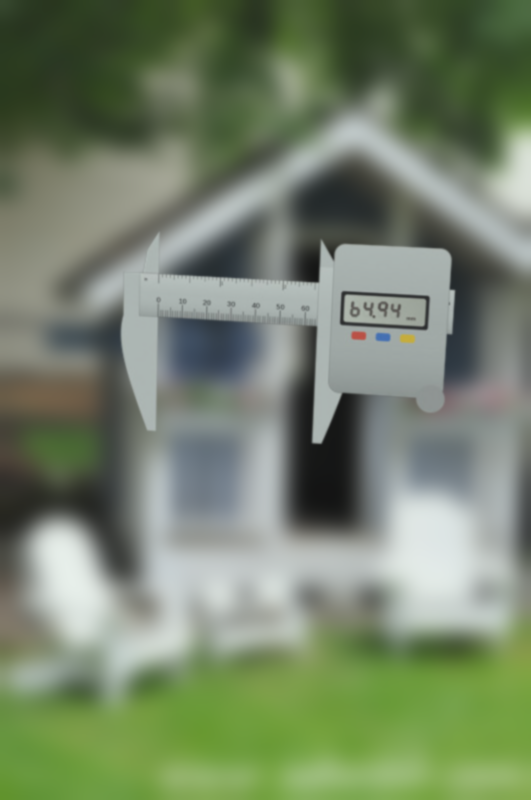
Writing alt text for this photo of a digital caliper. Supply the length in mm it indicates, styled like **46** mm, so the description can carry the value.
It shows **64.94** mm
